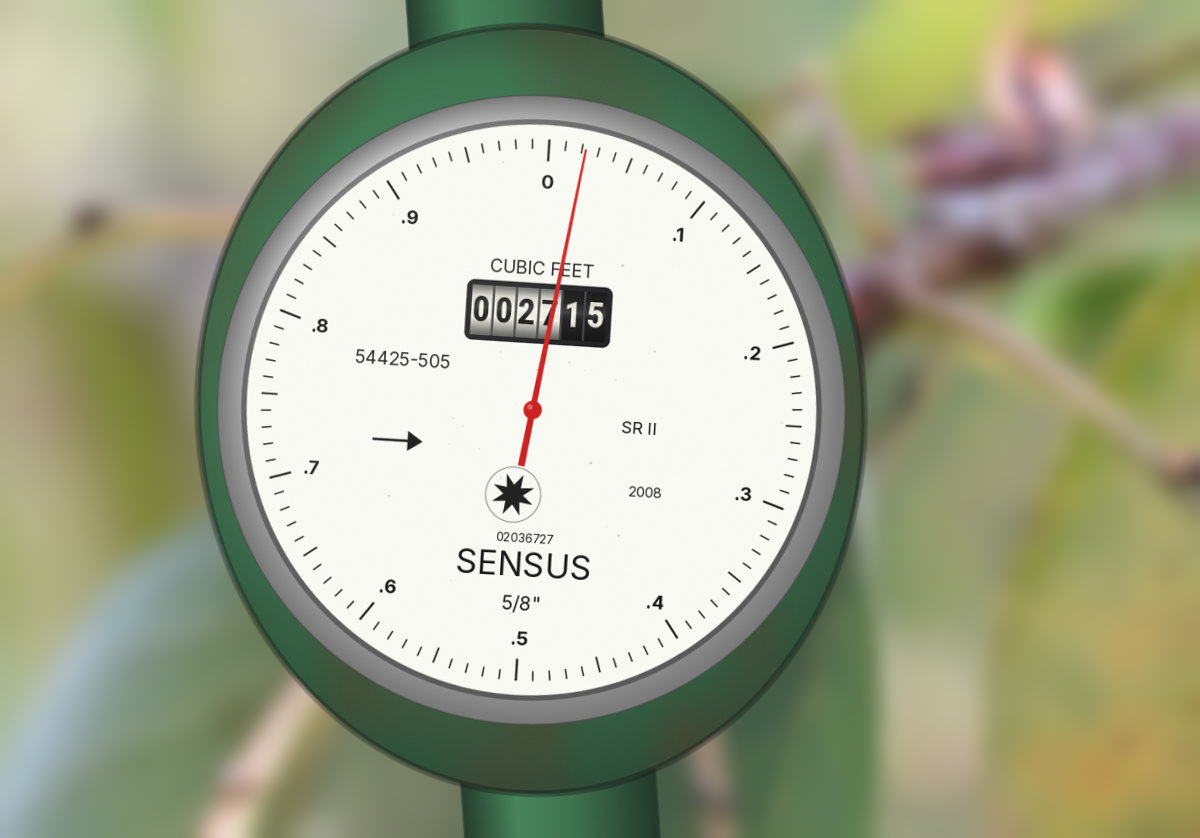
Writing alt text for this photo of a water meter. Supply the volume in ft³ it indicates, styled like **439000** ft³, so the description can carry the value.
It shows **2715.02** ft³
